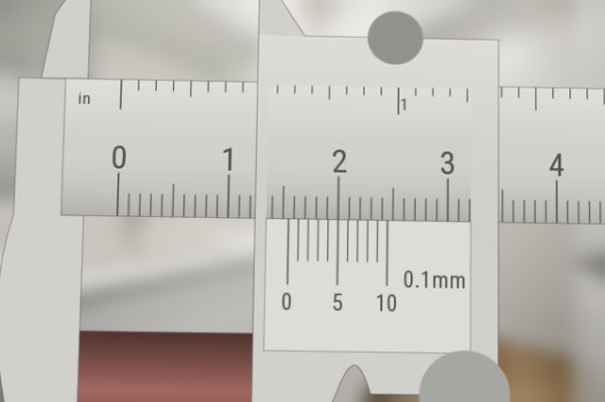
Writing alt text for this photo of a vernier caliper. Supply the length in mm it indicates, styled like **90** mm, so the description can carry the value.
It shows **15.5** mm
